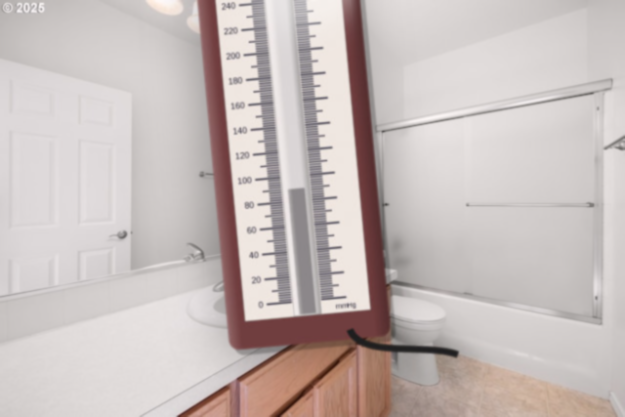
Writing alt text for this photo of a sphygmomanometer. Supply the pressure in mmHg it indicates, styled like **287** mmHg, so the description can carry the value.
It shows **90** mmHg
